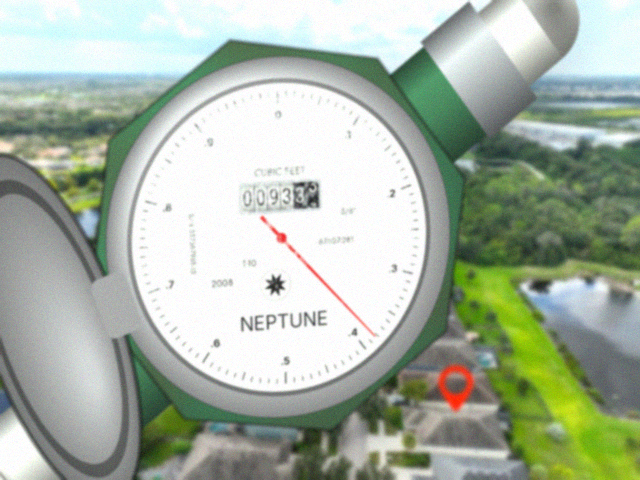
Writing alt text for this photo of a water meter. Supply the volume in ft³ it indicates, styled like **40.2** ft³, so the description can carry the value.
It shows **9333.38** ft³
